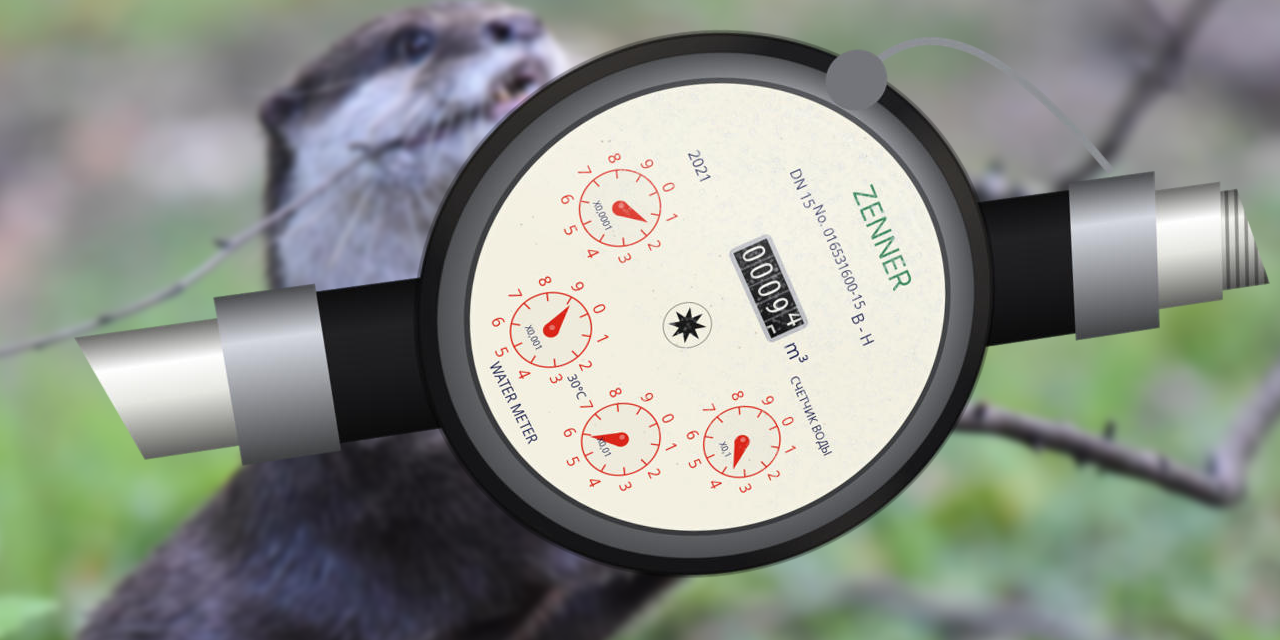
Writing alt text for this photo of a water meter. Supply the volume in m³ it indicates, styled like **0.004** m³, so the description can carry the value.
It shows **94.3591** m³
